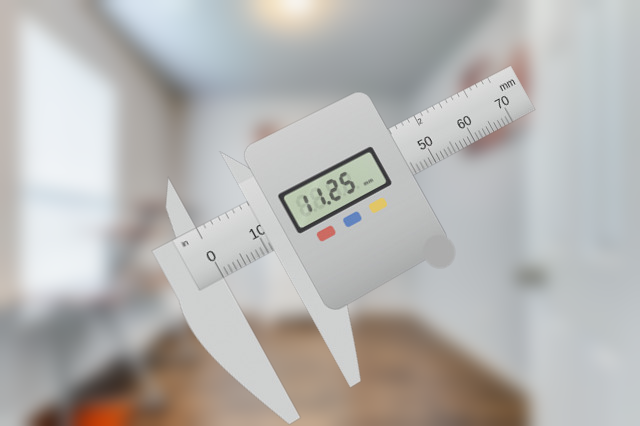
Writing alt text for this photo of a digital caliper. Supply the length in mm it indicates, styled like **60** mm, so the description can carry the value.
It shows **11.25** mm
